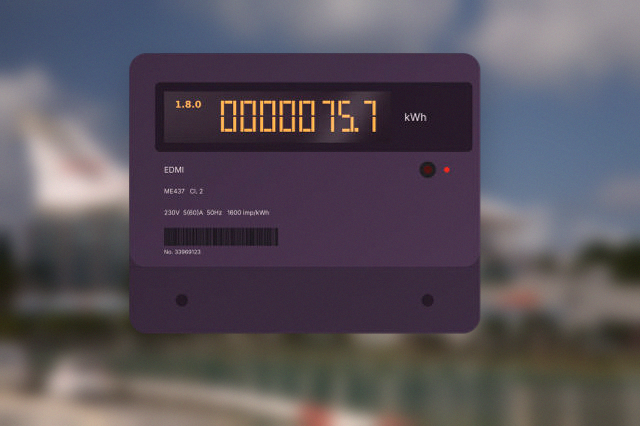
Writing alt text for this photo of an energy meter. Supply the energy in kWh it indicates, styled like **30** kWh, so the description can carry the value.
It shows **75.7** kWh
